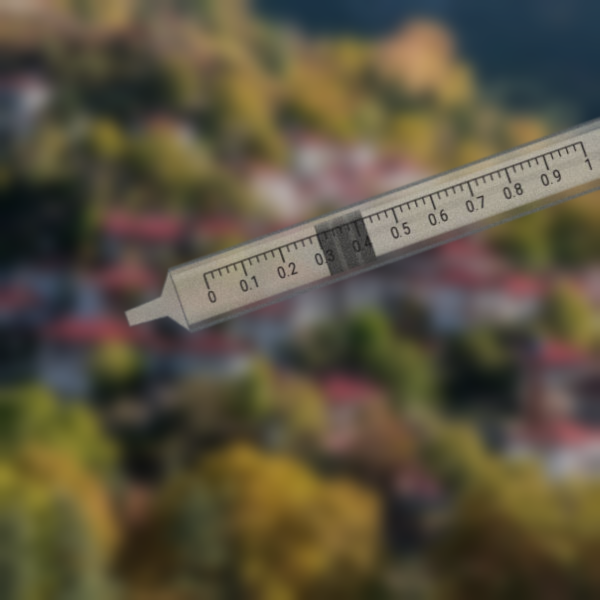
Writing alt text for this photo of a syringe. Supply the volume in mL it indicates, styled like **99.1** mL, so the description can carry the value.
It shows **0.3** mL
